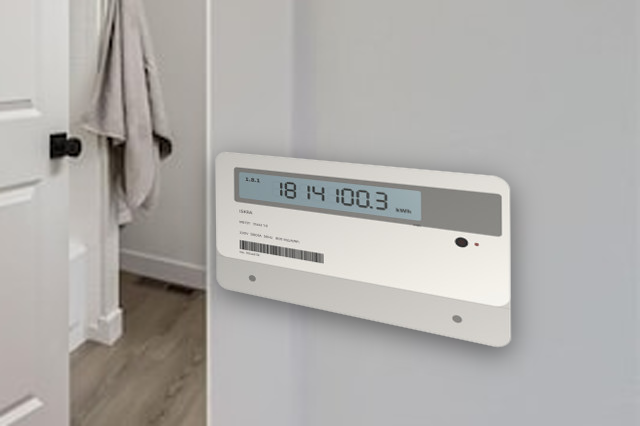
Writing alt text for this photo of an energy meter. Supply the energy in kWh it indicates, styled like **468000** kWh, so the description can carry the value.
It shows **1814100.3** kWh
